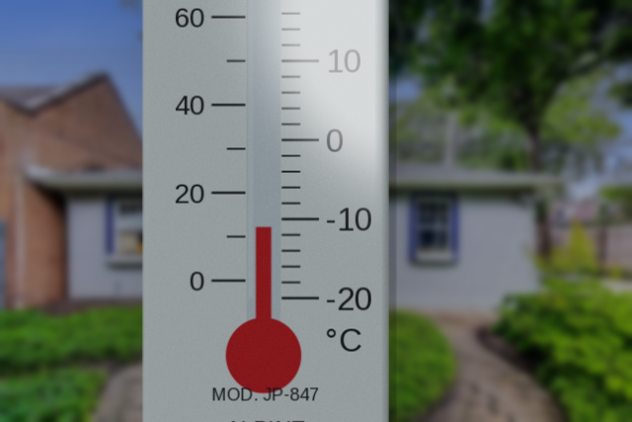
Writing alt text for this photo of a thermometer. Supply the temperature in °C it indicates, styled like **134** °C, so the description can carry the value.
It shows **-11** °C
